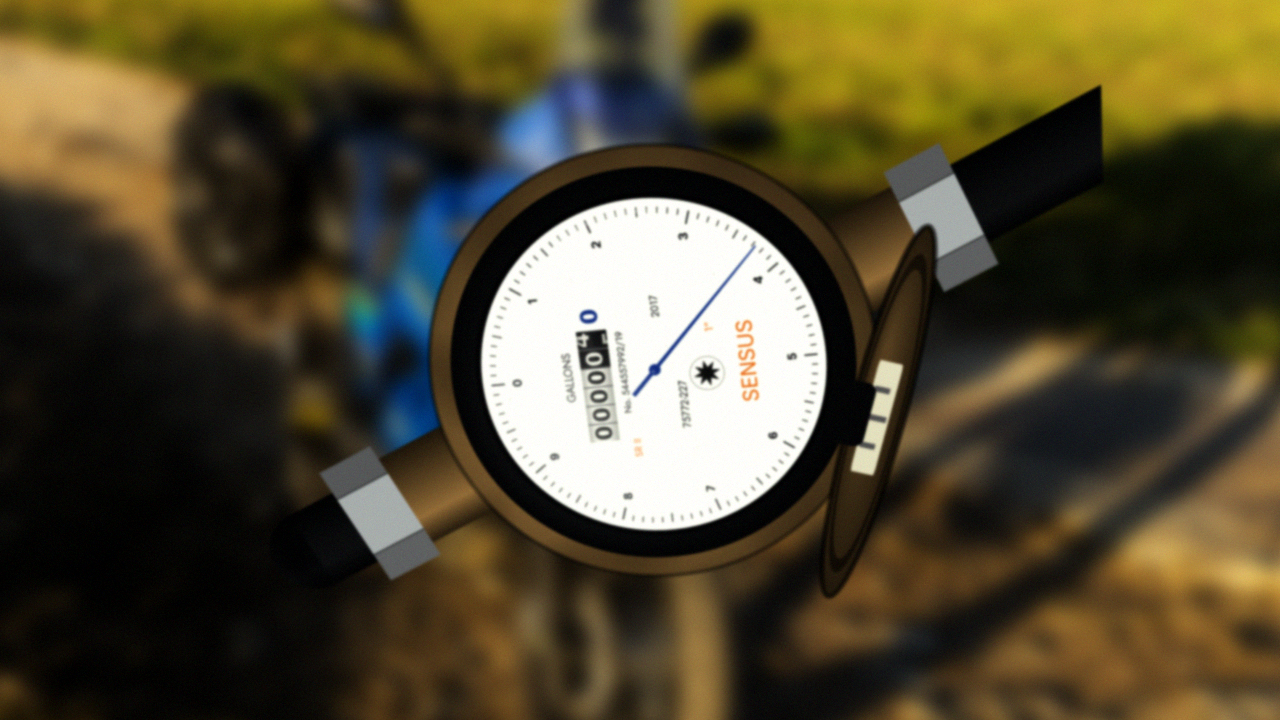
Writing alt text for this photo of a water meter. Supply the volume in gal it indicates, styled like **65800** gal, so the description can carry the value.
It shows **43.7** gal
